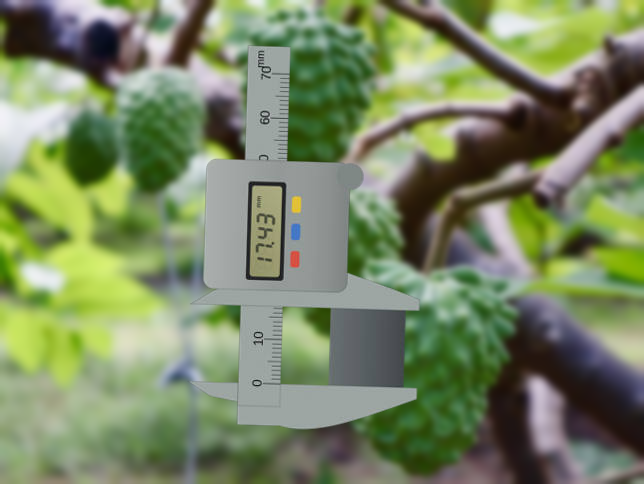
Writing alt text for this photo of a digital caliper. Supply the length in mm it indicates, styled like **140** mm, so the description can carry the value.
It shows **17.43** mm
